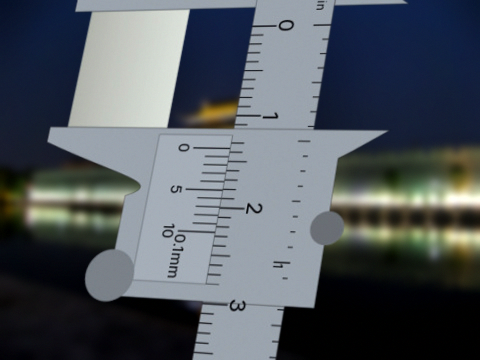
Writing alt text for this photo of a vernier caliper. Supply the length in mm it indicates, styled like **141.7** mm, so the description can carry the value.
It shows **13.6** mm
